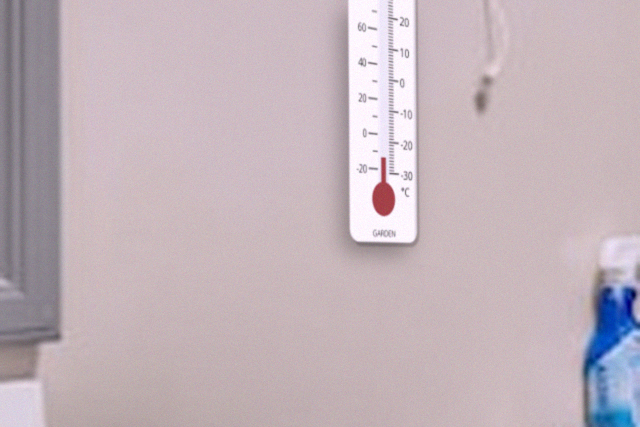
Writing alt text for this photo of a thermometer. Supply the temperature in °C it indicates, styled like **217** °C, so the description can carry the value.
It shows **-25** °C
